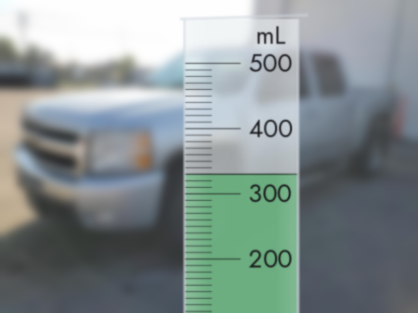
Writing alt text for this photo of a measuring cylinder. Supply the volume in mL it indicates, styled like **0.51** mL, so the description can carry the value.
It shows **330** mL
